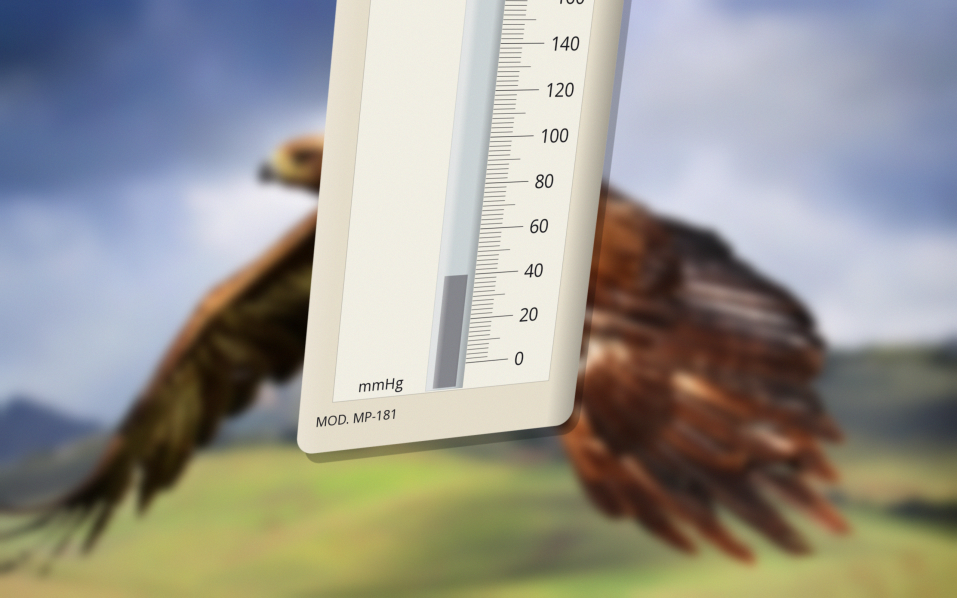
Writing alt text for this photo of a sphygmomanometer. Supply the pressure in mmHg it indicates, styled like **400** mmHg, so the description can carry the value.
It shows **40** mmHg
